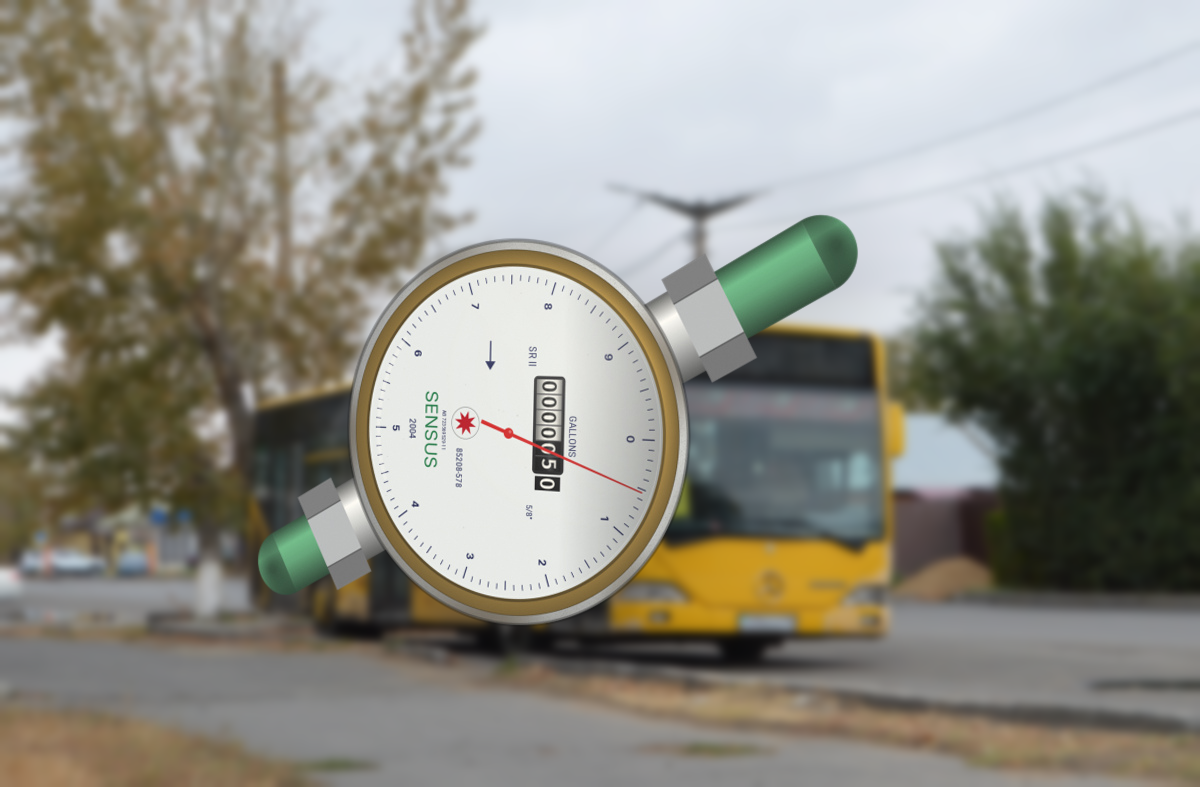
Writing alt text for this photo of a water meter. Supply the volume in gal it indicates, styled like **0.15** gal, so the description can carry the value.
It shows **50.5** gal
